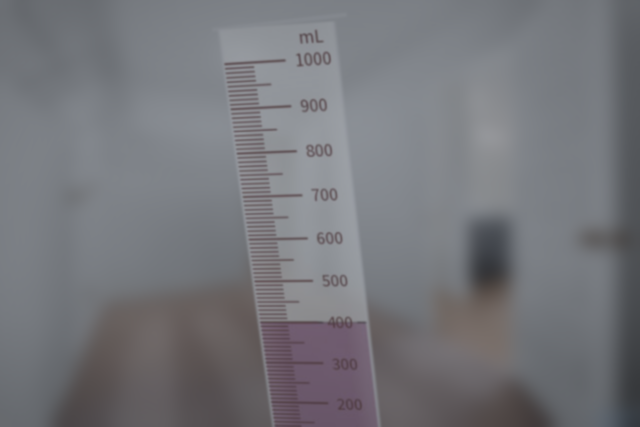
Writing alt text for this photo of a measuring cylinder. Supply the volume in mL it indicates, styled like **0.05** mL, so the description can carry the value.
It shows **400** mL
